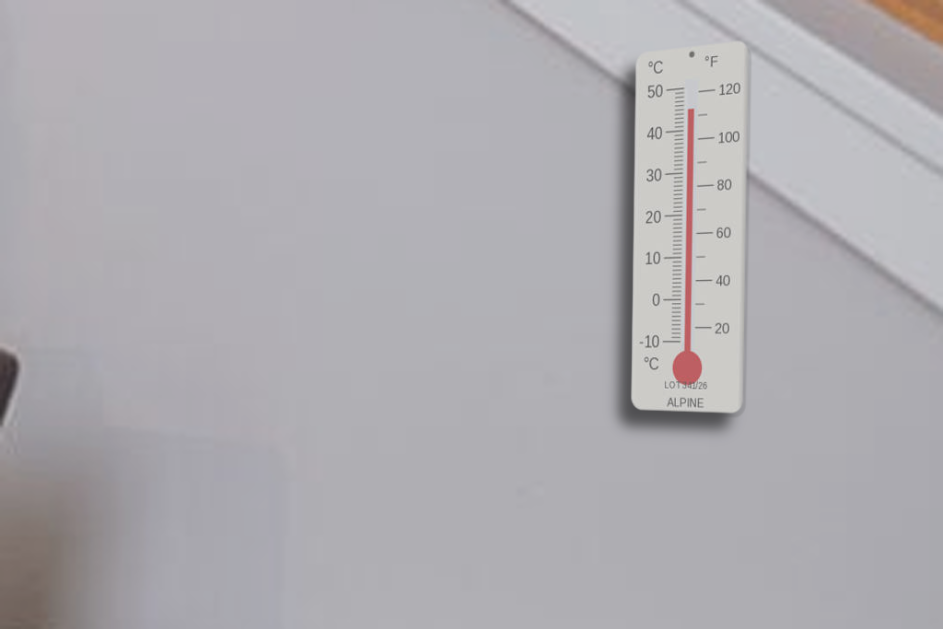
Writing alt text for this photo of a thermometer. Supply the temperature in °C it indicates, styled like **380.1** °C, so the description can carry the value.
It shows **45** °C
